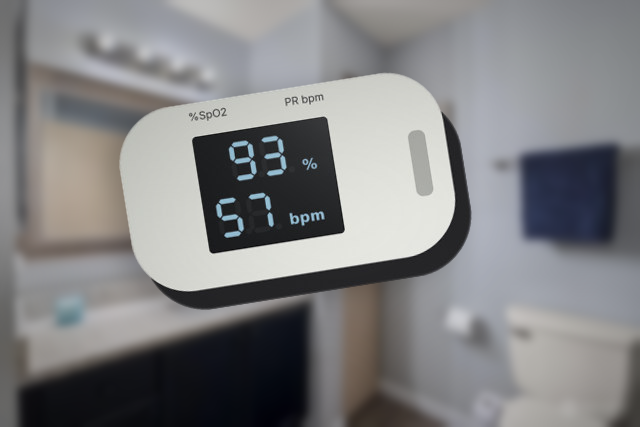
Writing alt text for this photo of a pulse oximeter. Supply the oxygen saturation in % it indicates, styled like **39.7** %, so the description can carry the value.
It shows **93** %
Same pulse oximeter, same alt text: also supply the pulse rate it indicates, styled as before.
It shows **57** bpm
